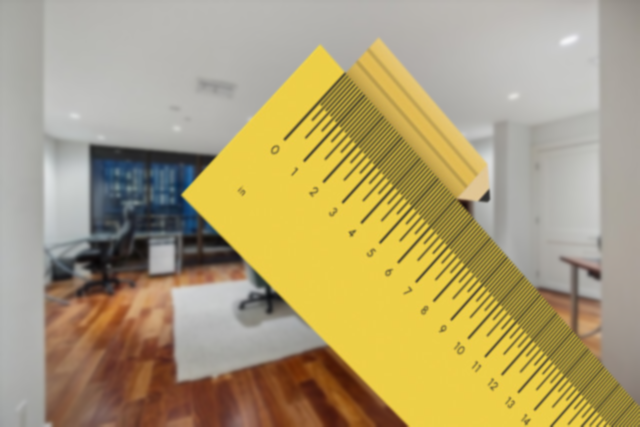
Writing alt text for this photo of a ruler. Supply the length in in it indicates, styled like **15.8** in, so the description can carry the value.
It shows **7** in
